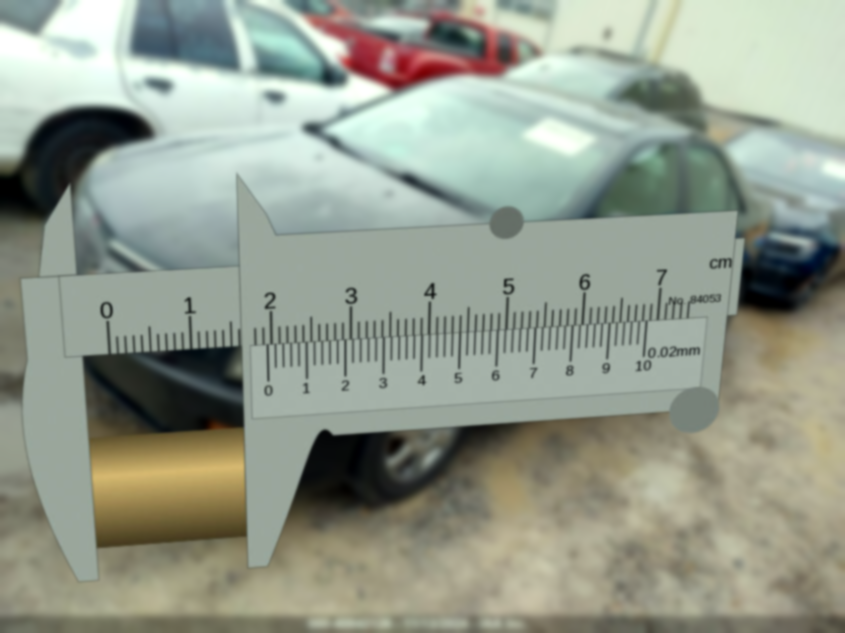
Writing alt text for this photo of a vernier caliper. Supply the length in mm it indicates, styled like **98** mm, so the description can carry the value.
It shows **19.5** mm
